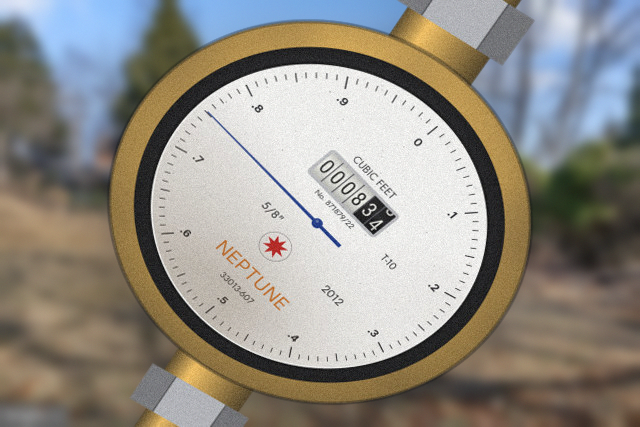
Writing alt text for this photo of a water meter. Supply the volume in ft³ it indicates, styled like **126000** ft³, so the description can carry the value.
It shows **833.75** ft³
